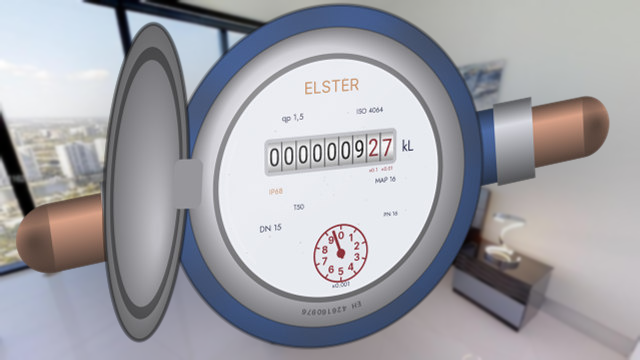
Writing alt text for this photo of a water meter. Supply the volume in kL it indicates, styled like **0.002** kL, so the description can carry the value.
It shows **9.269** kL
